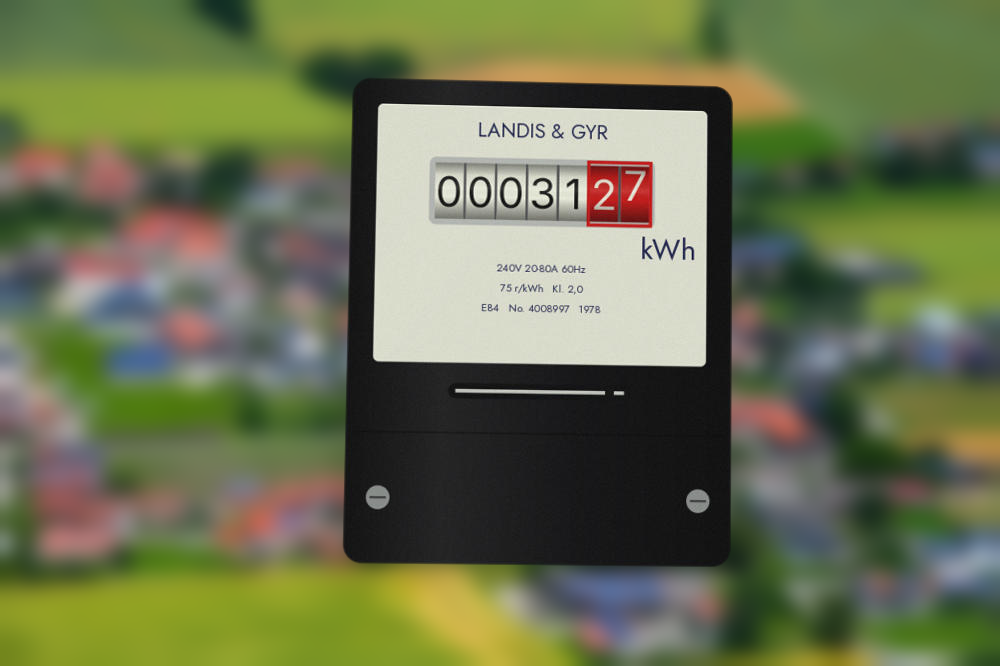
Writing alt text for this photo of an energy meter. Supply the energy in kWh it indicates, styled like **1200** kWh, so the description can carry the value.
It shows **31.27** kWh
